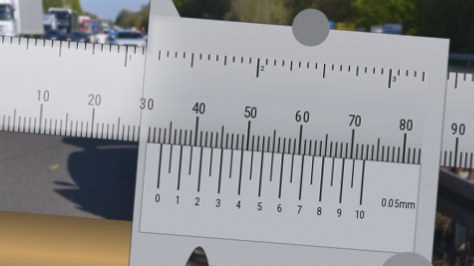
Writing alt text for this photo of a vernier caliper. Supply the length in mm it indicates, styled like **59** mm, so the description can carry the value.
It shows **33.5** mm
